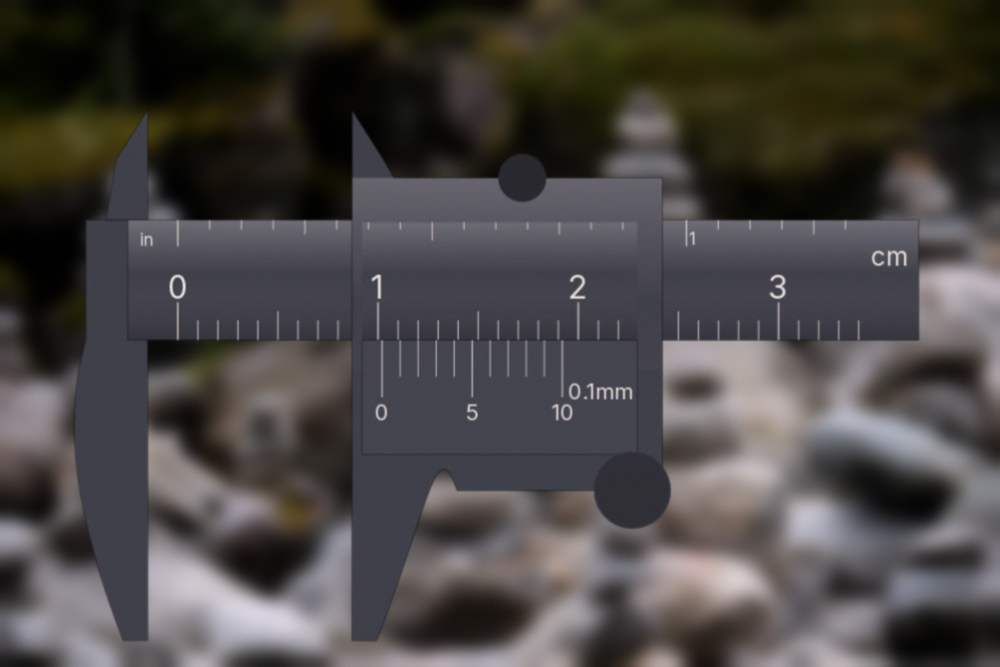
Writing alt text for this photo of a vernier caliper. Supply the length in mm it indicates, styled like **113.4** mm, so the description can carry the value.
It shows **10.2** mm
